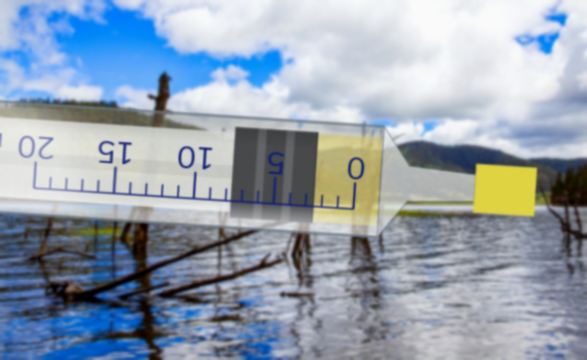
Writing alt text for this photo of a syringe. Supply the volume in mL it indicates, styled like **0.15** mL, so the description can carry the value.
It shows **2.5** mL
